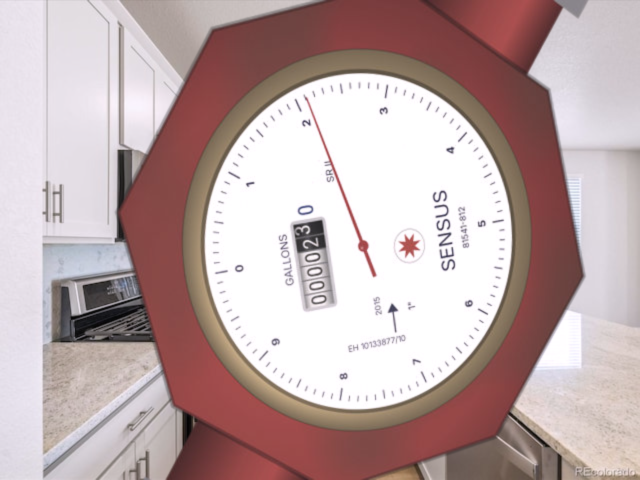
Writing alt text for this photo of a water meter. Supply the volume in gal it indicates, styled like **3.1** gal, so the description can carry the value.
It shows **232.1** gal
